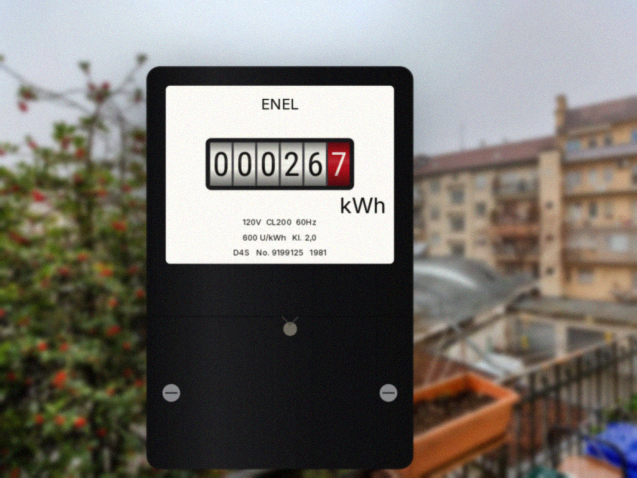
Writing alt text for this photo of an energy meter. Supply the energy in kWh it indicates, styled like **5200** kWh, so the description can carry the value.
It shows **26.7** kWh
